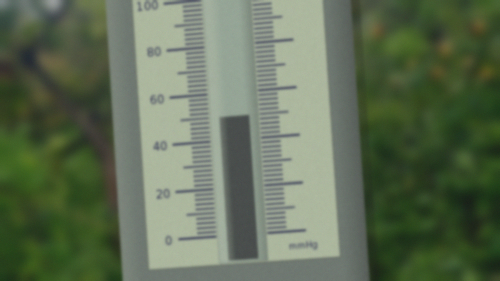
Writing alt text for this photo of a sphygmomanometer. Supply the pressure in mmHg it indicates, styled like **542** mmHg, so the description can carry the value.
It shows **50** mmHg
